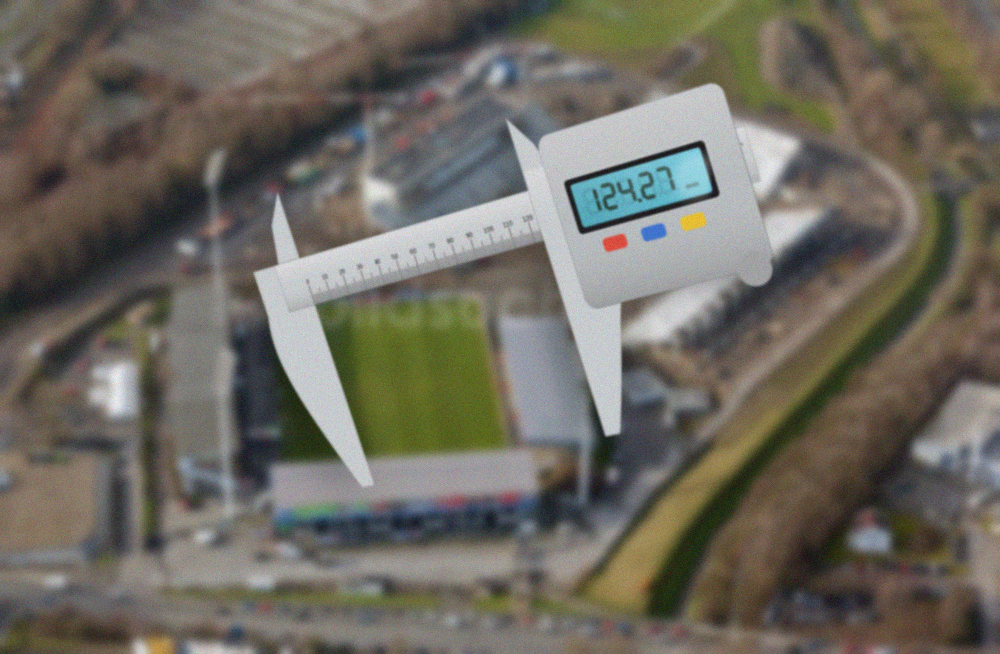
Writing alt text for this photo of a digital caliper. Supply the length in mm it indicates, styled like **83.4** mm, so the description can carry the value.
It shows **124.27** mm
